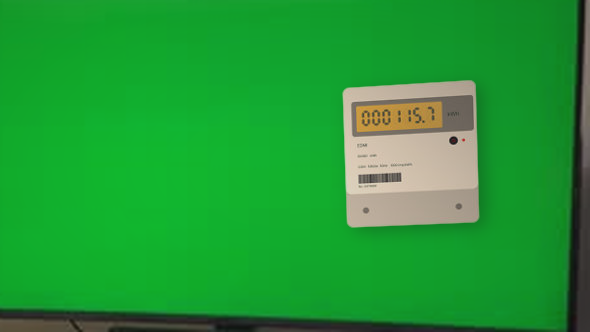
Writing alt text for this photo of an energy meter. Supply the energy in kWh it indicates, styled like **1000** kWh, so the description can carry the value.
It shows **115.7** kWh
